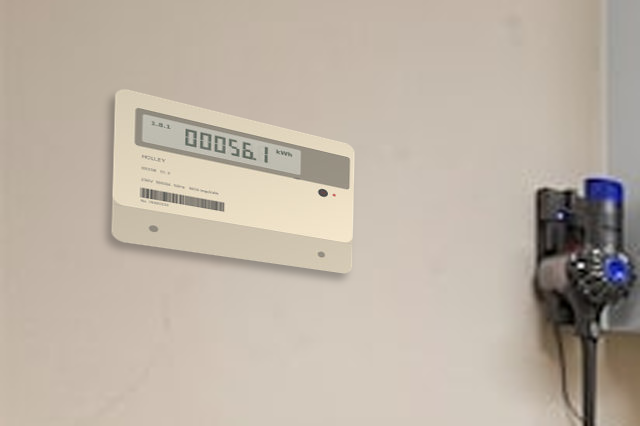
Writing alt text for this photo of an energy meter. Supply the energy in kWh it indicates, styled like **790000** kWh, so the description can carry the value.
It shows **56.1** kWh
